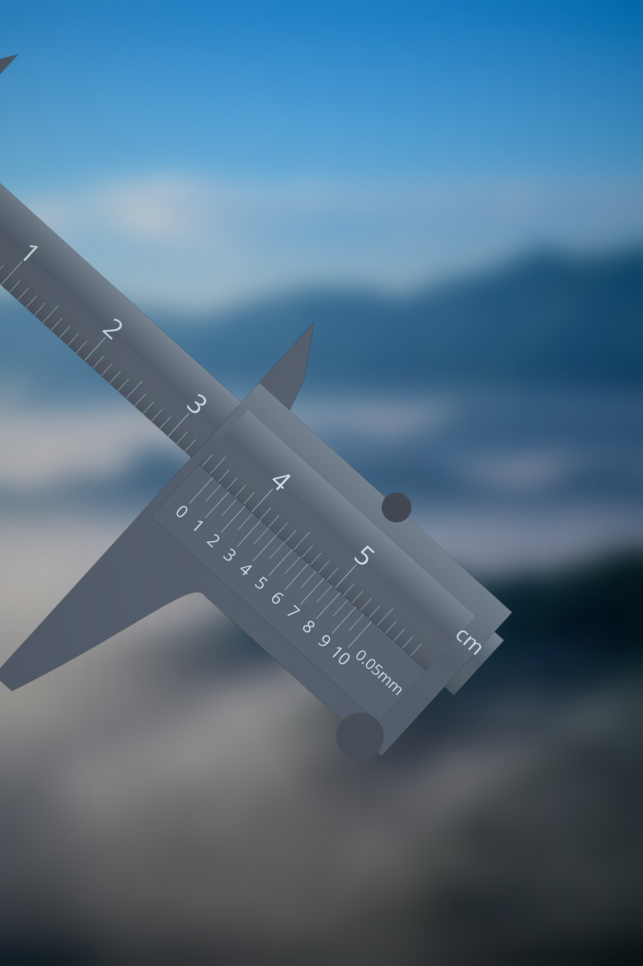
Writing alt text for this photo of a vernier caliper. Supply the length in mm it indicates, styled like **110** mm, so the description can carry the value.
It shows **35.4** mm
